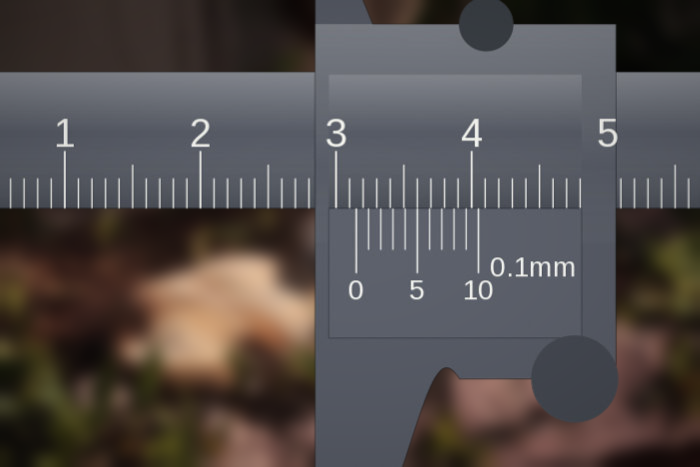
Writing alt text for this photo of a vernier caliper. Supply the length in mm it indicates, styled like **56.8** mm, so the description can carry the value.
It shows **31.5** mm
